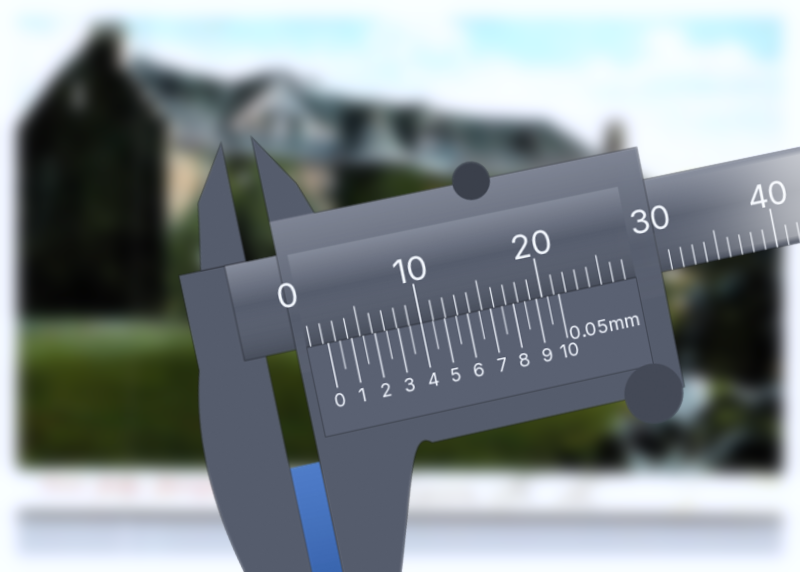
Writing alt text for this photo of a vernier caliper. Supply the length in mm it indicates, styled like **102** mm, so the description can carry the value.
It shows **2.4** mm
